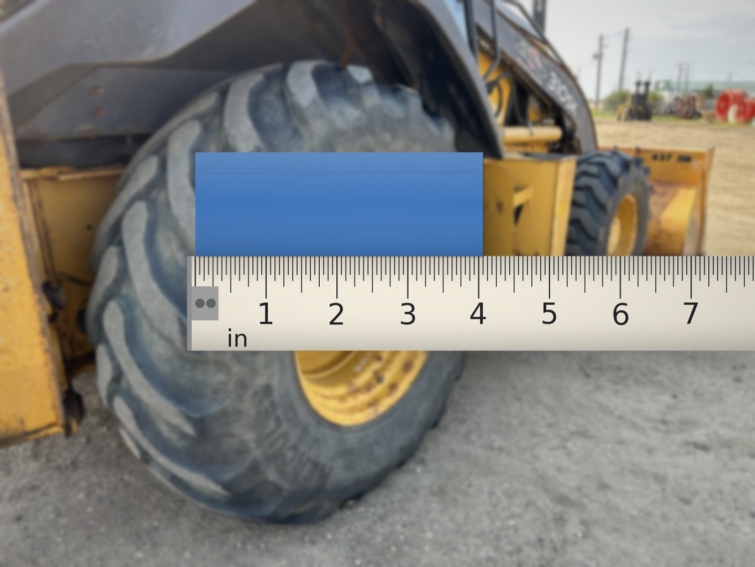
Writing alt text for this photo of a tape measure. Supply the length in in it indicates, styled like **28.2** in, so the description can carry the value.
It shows **4.0625** in
